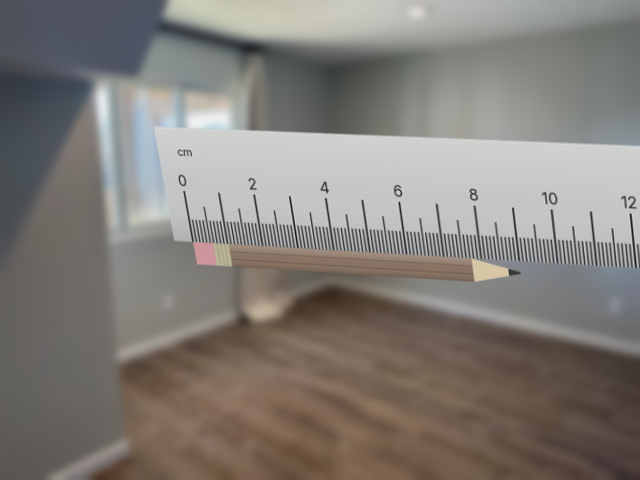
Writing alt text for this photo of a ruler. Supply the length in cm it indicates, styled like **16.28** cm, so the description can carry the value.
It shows **9** cm
